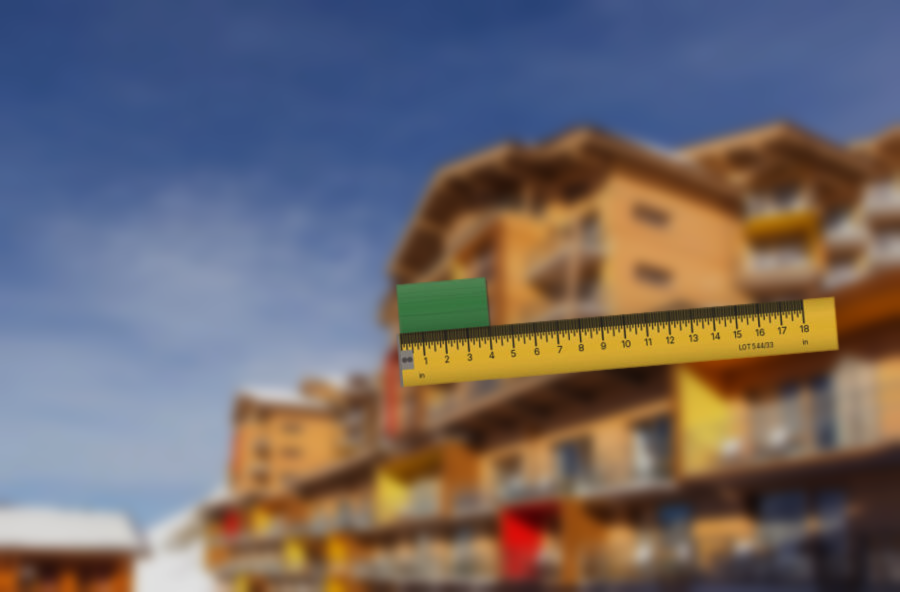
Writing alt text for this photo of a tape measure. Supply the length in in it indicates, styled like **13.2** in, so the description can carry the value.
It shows **4** in
